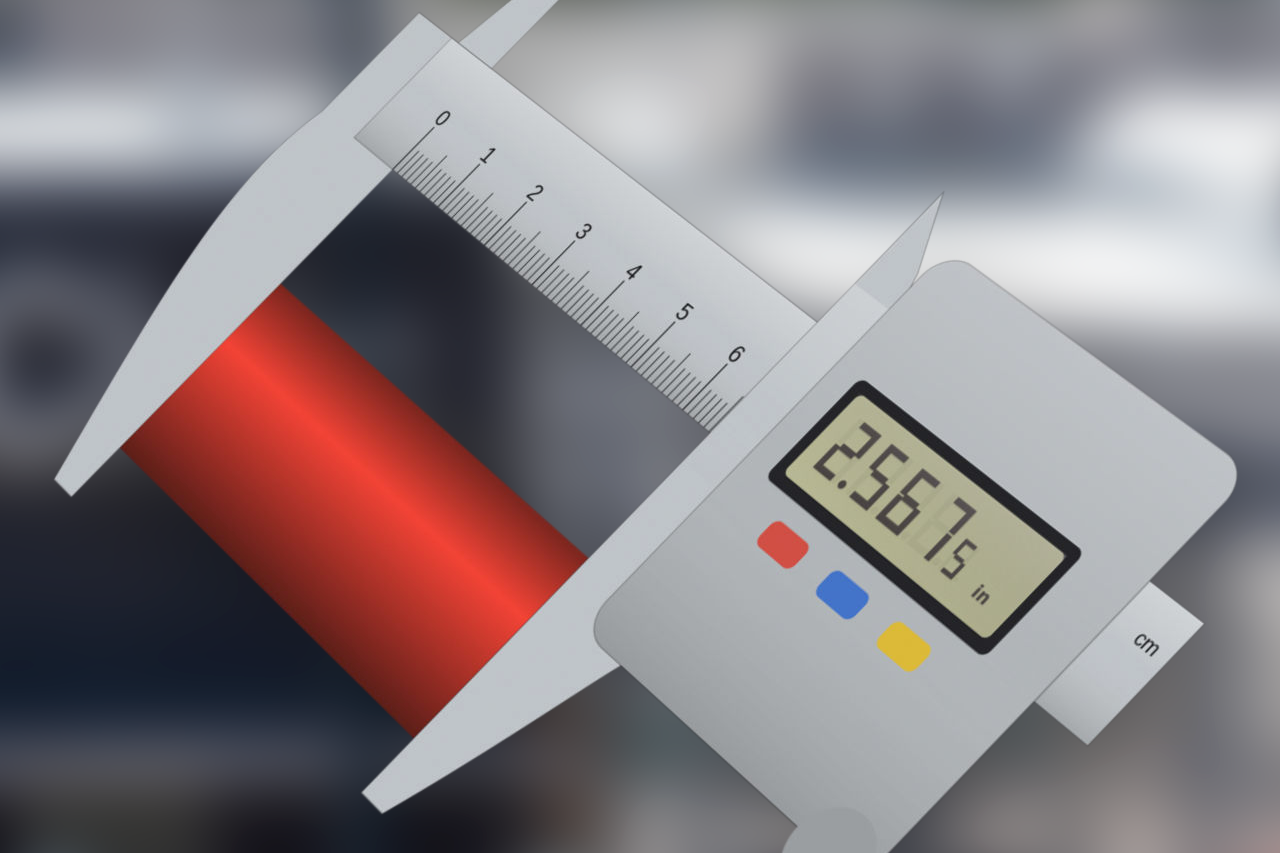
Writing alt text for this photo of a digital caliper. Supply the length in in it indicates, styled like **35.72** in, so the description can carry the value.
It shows **2.5675** in
